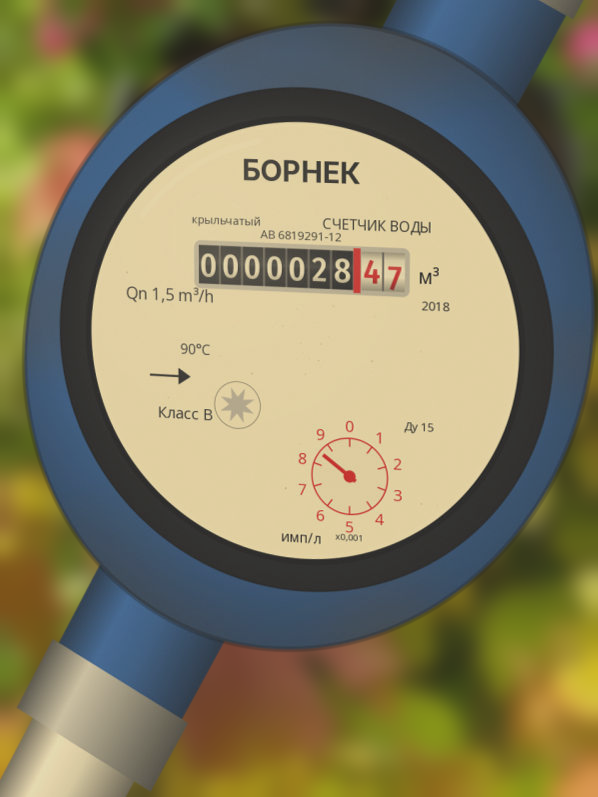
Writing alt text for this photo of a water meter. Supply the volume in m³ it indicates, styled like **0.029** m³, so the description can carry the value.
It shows **28.468** m³
